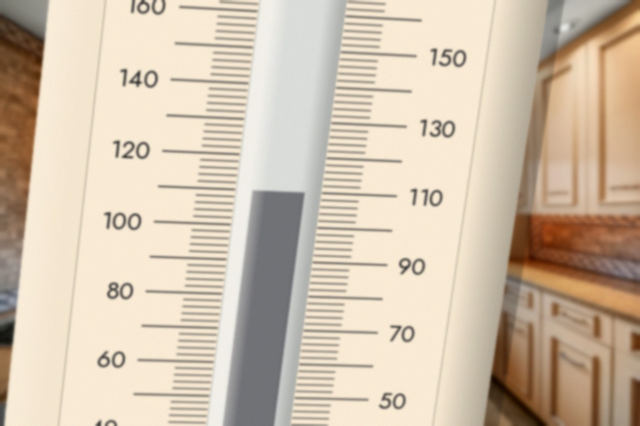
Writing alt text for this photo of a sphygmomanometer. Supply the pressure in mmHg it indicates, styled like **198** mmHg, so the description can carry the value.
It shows **110** mmHg
